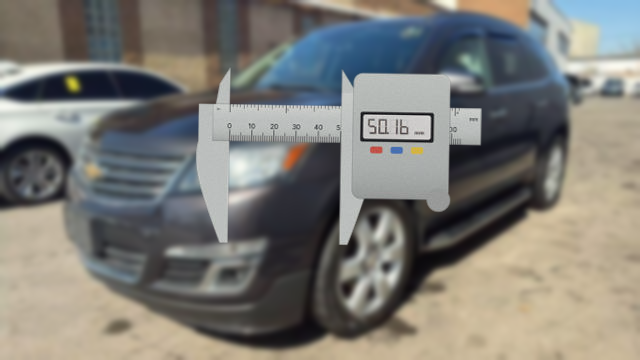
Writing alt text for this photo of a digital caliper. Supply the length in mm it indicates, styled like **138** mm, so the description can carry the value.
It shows **50.16** mm
